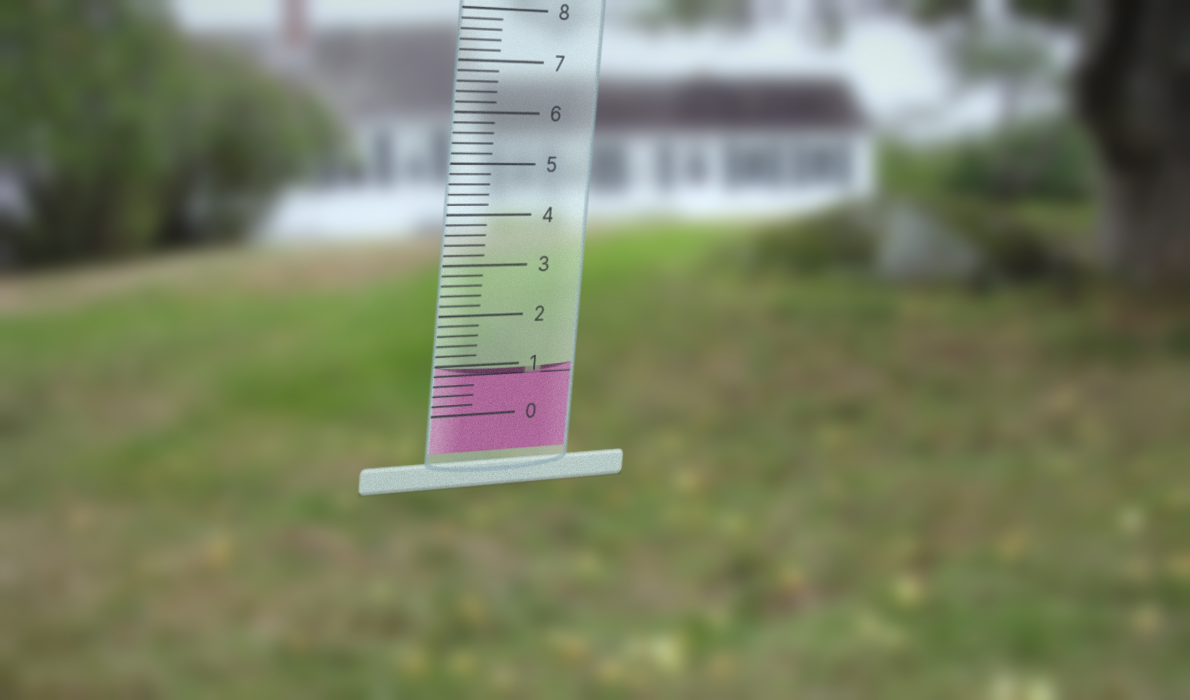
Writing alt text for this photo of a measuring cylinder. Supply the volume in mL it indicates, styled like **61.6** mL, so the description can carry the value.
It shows **0.8** mL
